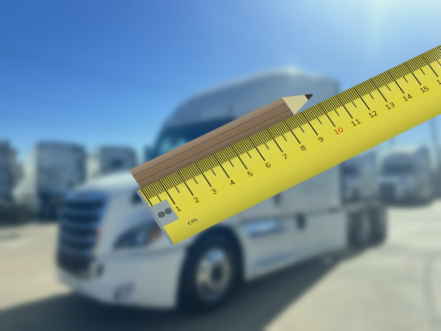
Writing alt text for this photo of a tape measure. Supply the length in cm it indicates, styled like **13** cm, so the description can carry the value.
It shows **10** cm
